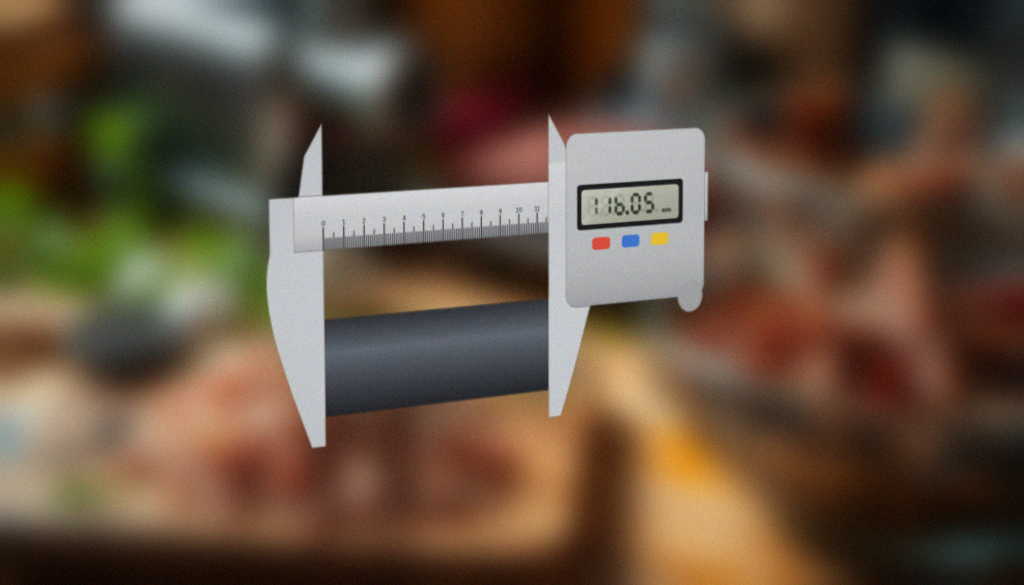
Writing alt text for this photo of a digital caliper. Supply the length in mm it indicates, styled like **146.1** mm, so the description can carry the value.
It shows **116.05** mm
